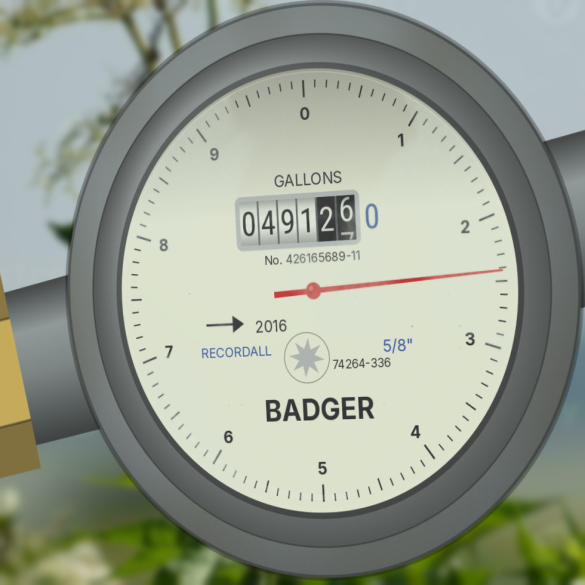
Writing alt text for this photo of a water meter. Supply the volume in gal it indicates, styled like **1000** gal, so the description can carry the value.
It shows **491262.4** gal
